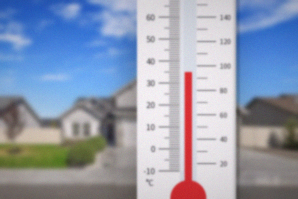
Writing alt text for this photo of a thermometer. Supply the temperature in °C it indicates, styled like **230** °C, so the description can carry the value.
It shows **35** °C
